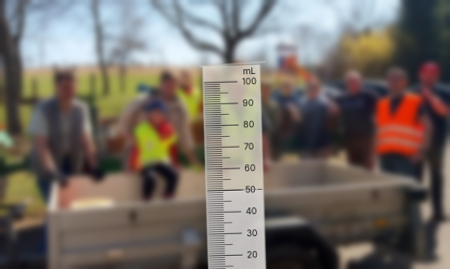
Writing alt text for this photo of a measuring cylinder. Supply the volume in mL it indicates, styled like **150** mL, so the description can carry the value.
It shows **50** mL
